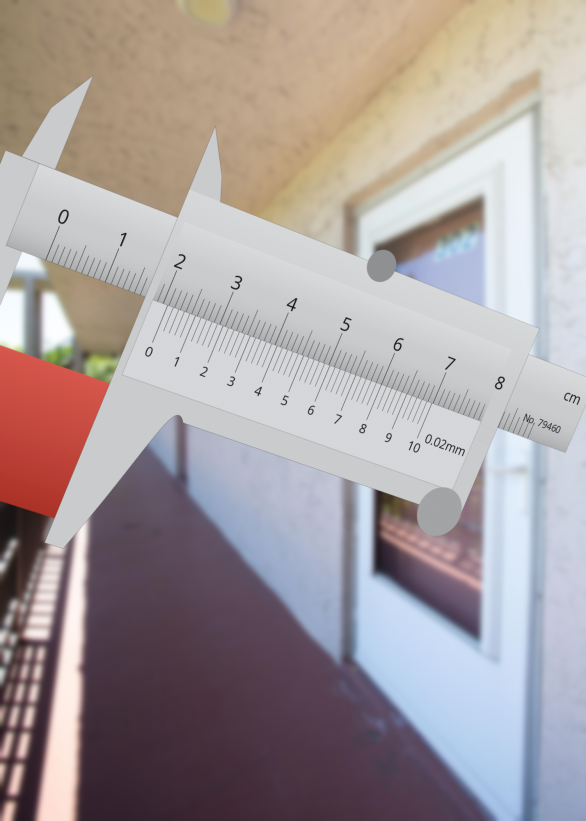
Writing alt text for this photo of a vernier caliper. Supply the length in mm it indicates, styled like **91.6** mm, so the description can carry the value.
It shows **20.8** mm
